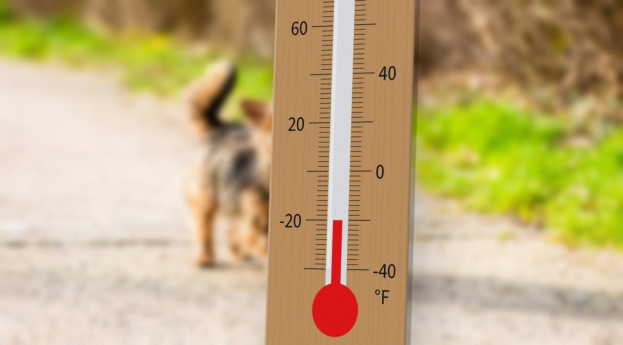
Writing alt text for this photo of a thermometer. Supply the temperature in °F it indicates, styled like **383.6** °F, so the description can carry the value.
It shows **-20** °F
